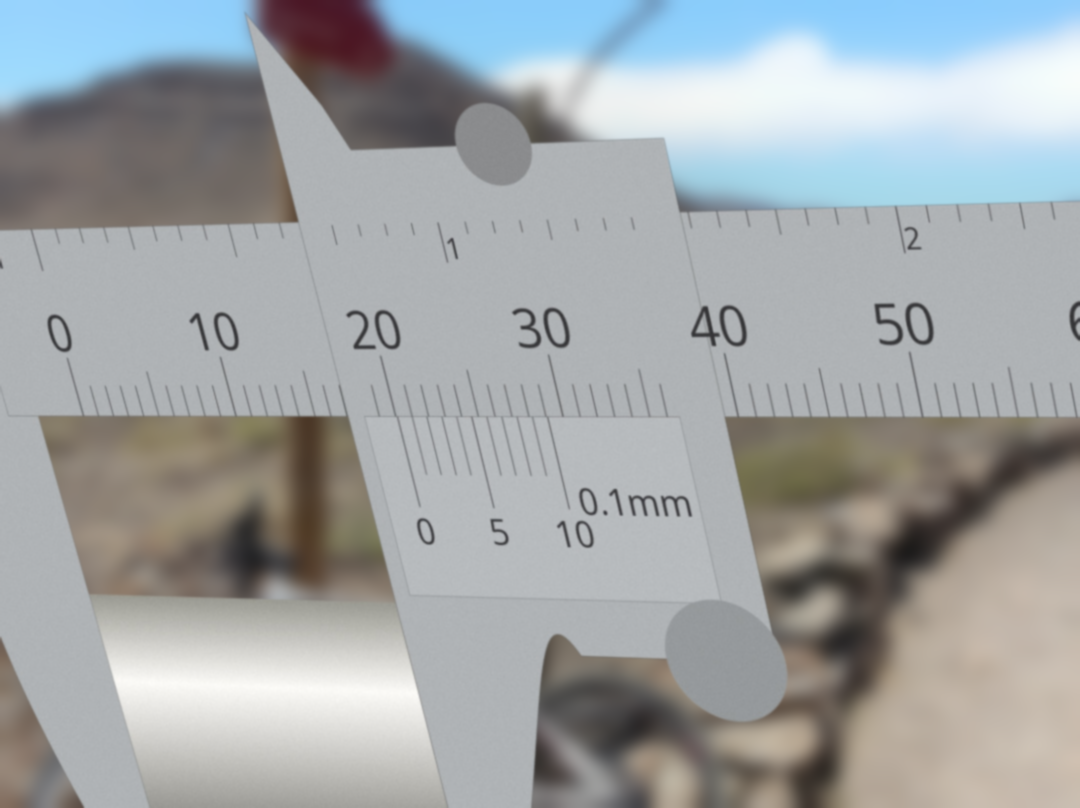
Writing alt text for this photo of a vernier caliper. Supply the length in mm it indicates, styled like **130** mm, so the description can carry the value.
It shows **20.1** mm
